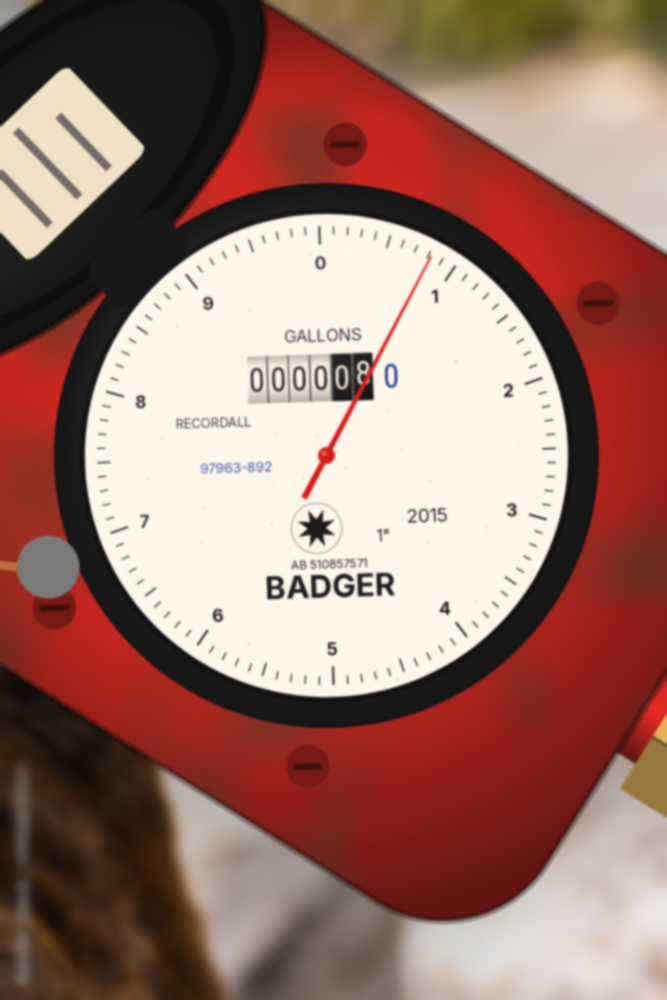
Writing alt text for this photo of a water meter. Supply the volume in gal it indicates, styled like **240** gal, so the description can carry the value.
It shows **80.8** gal
